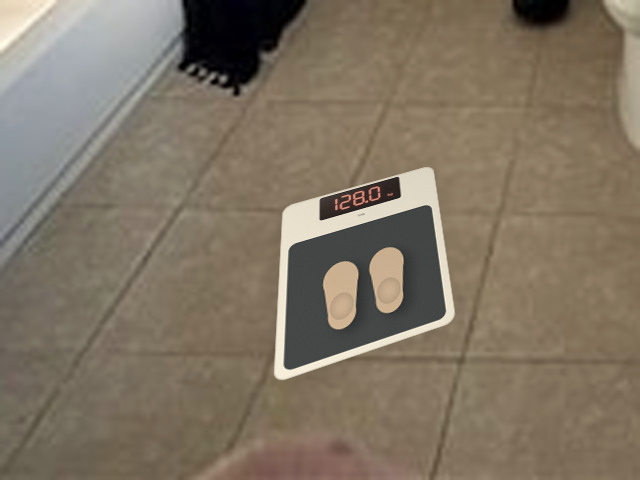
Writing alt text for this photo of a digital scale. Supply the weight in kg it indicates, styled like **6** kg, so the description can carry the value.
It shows **128.0** kg
